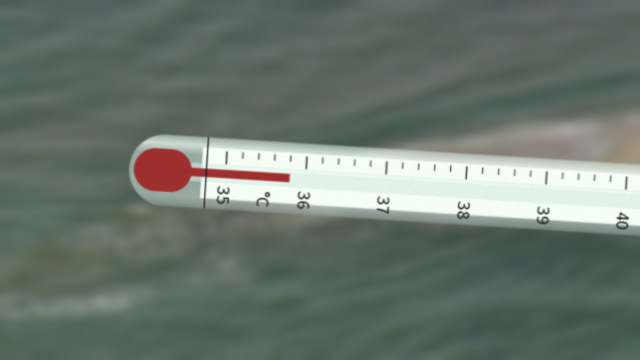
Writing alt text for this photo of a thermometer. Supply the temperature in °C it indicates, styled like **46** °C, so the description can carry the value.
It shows **35.8** °C
